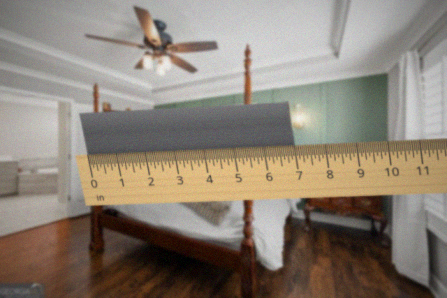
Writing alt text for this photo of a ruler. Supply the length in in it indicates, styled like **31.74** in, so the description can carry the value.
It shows **7** in
